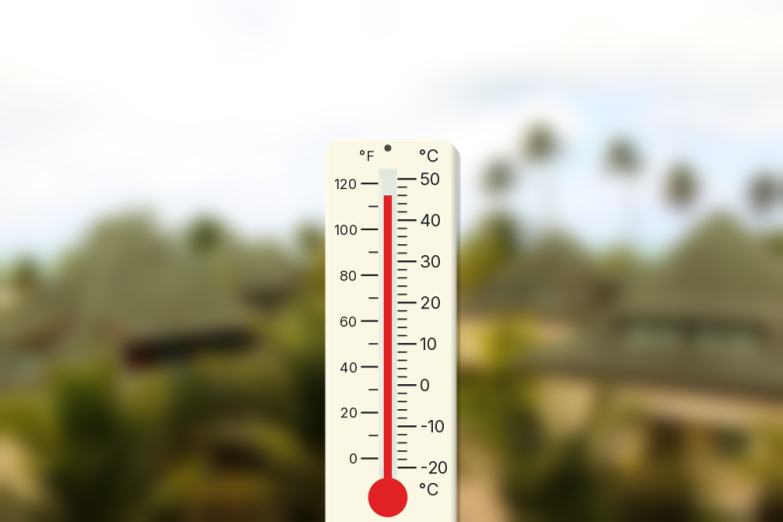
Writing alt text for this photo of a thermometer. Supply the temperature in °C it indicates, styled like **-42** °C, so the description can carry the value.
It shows **46** °C
